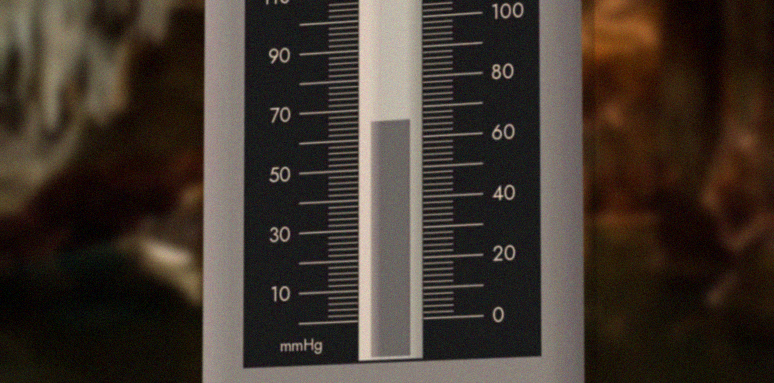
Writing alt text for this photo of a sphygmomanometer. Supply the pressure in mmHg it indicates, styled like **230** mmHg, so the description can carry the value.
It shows **66** mmHg
